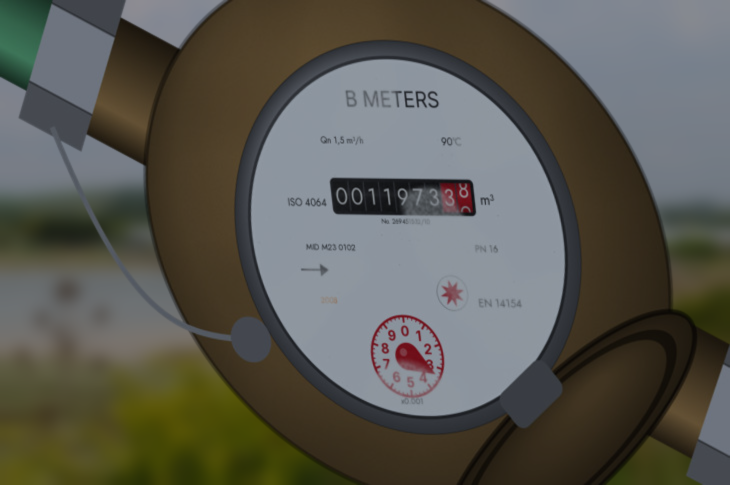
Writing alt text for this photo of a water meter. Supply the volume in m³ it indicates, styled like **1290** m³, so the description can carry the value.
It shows **11973.383** m³
